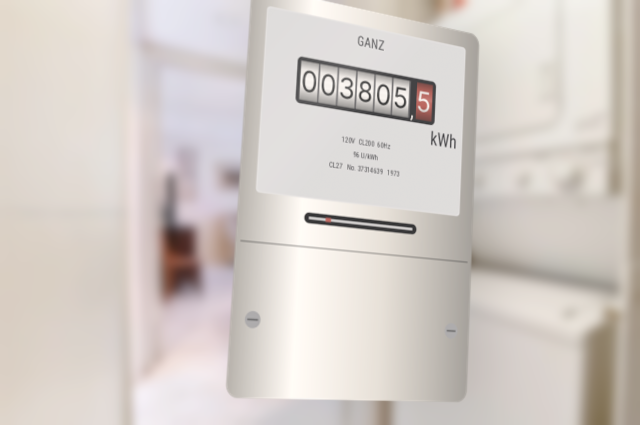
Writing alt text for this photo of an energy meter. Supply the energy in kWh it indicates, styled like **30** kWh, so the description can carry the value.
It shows **3805.5** kWh
